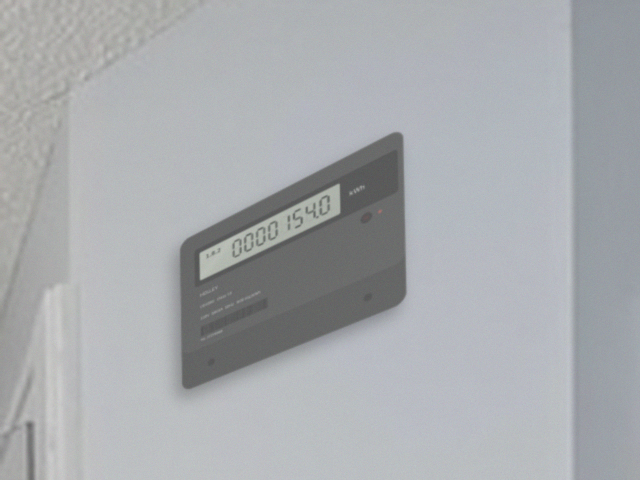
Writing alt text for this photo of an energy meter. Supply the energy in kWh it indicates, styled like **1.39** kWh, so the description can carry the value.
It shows **154.0** kWh
